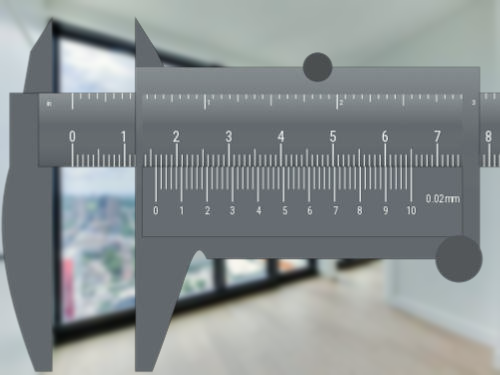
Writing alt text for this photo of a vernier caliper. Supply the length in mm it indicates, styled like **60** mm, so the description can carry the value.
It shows **16.0** mm
